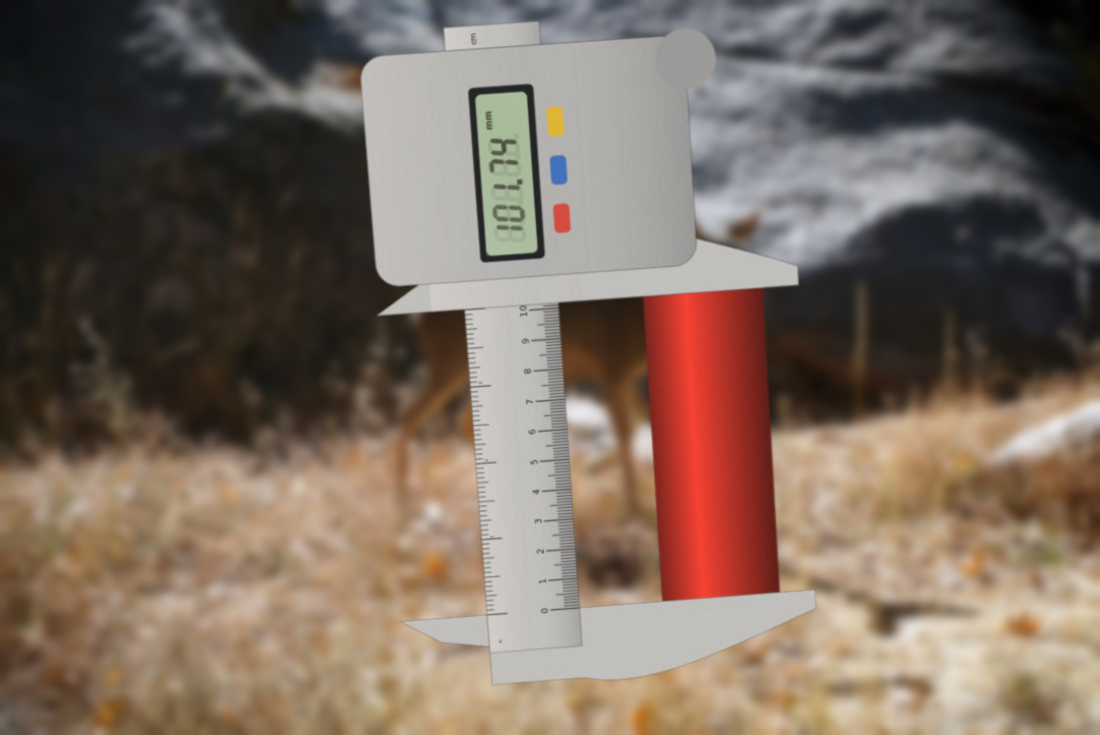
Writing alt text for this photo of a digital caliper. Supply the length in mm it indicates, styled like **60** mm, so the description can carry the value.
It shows **101.74** mm
